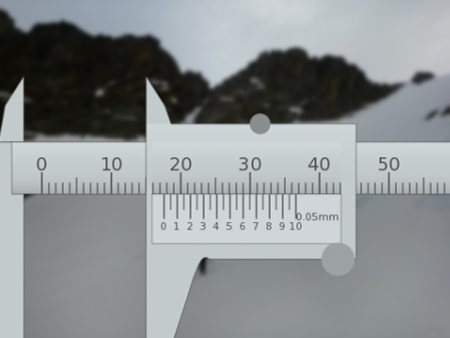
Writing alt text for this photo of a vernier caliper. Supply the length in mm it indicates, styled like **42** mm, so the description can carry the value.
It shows **17.6** mm
